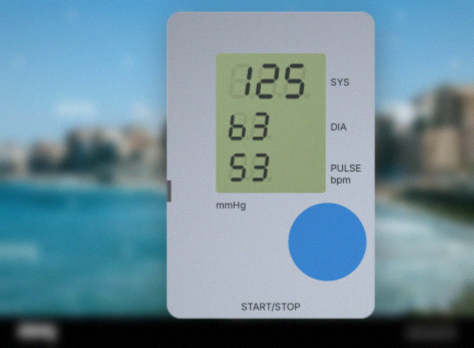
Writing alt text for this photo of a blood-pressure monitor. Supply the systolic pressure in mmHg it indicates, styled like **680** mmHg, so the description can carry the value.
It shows **125** mmHg
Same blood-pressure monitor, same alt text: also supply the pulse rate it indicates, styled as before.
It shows **53** bpm
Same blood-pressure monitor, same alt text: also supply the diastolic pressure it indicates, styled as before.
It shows **63** mmHg
